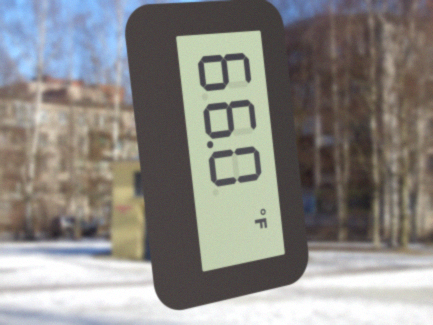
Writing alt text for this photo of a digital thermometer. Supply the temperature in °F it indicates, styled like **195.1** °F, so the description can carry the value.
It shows **66.0** °F
